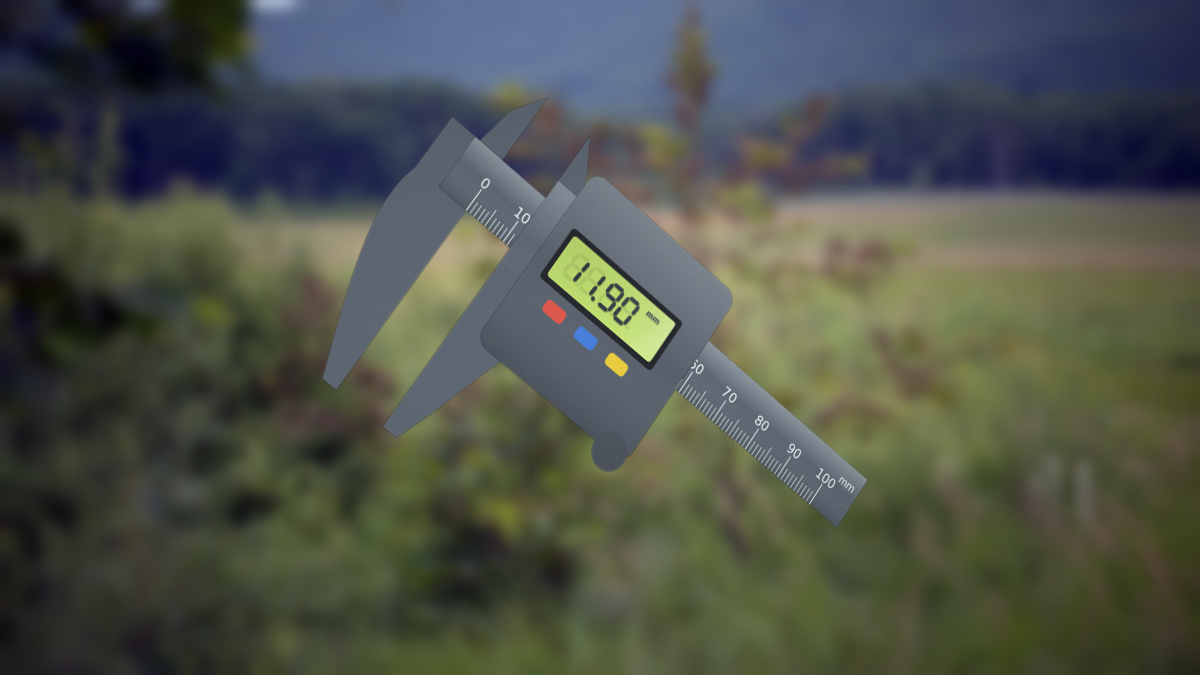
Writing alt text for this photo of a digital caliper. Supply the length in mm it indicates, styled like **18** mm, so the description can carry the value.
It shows **11.90** mm
